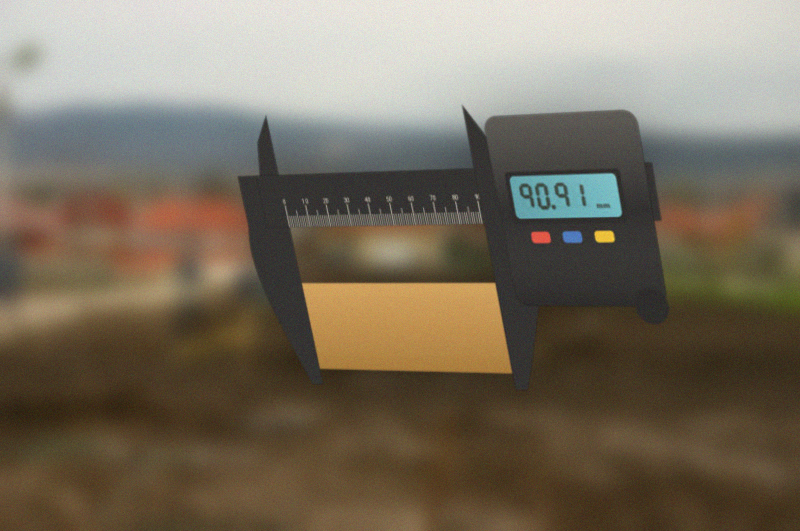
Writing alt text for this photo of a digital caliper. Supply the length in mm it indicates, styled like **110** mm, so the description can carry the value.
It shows **90.91** mm
